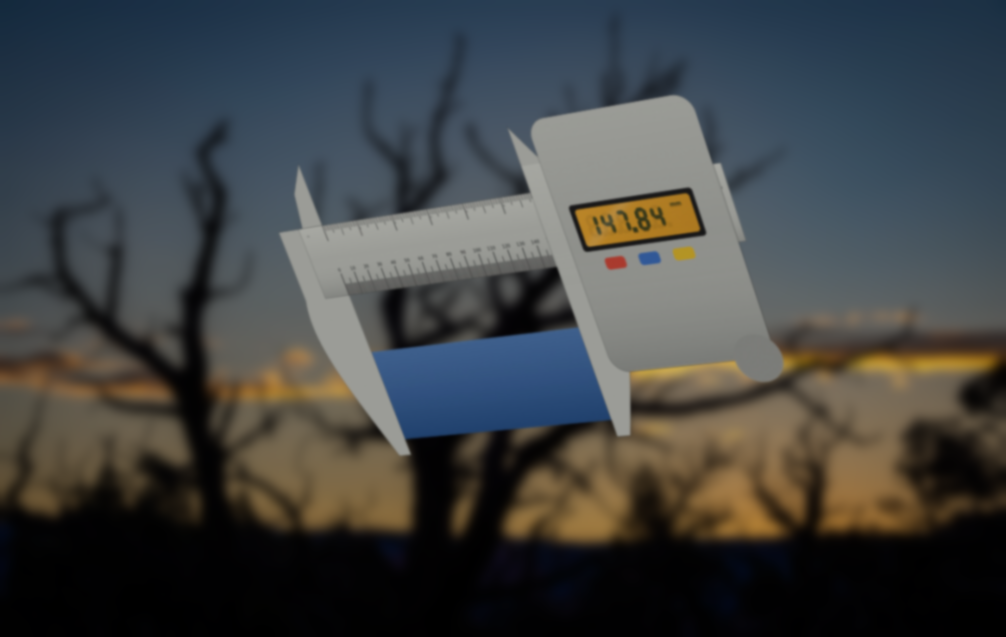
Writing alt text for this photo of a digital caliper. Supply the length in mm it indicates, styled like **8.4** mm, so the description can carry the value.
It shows **147.84** mm
